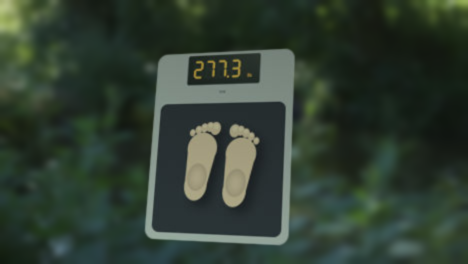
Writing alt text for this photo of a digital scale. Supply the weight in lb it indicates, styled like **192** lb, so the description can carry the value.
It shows **277.3** lb
